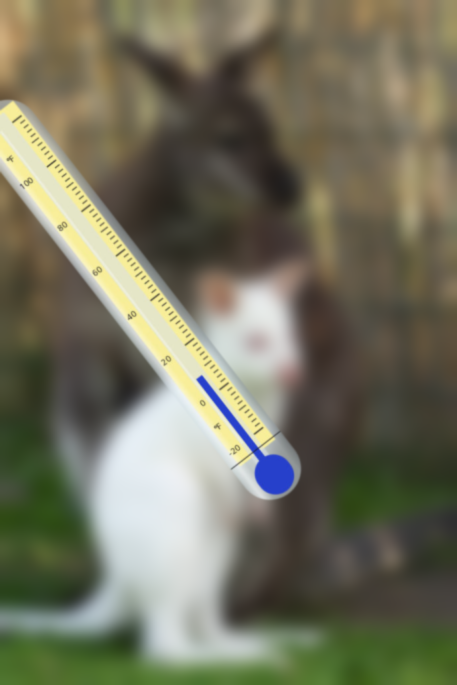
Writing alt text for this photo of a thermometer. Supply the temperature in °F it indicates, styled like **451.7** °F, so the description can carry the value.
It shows **8** °F
